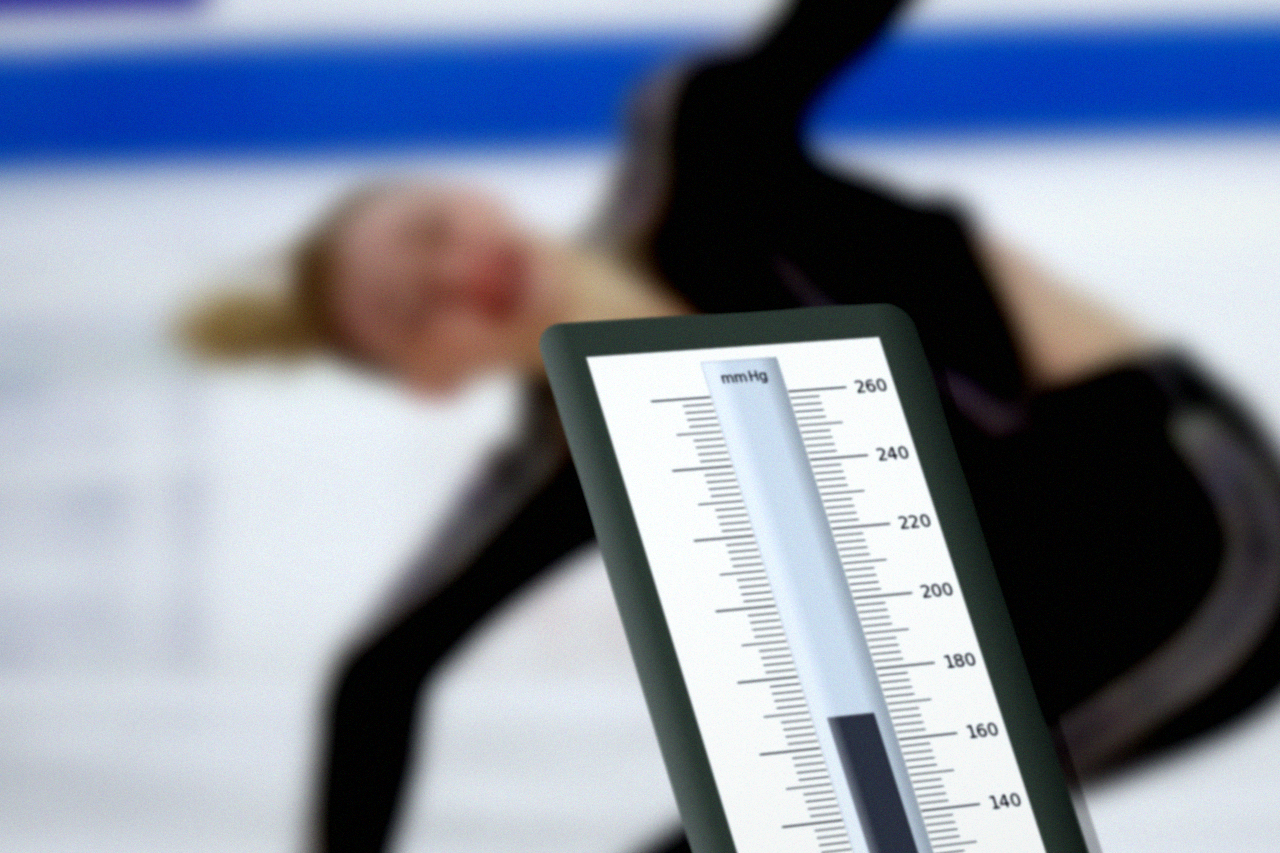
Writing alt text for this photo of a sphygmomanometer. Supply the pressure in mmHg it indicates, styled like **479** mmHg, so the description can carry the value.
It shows **168** mmHg
